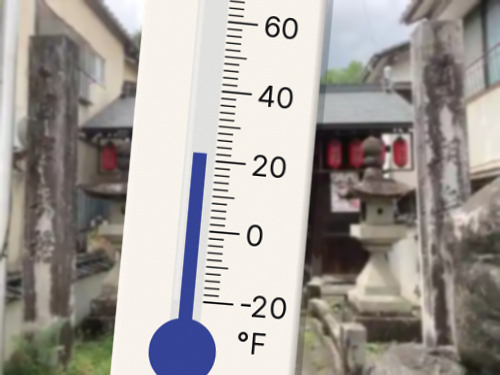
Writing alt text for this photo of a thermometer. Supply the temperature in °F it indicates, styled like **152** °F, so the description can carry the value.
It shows **22** °F
